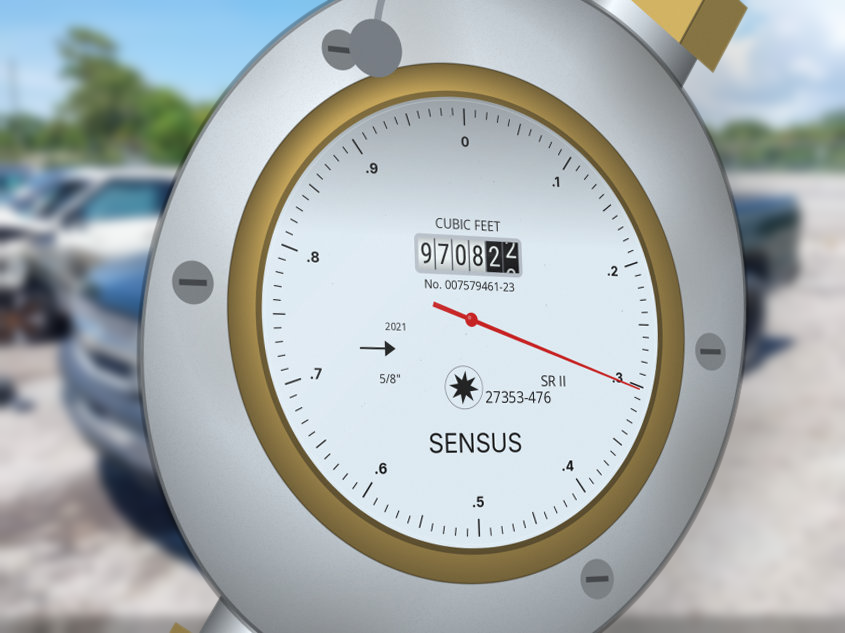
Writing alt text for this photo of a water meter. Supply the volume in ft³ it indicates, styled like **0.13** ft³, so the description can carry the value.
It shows **970822.30** ft³
